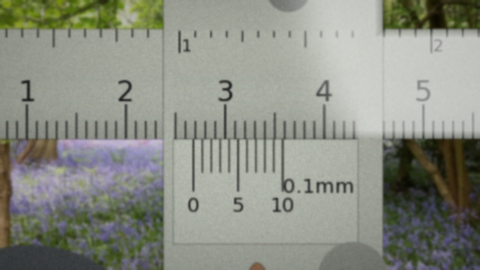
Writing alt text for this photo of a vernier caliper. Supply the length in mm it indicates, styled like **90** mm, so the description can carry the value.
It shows **26.8** mm
